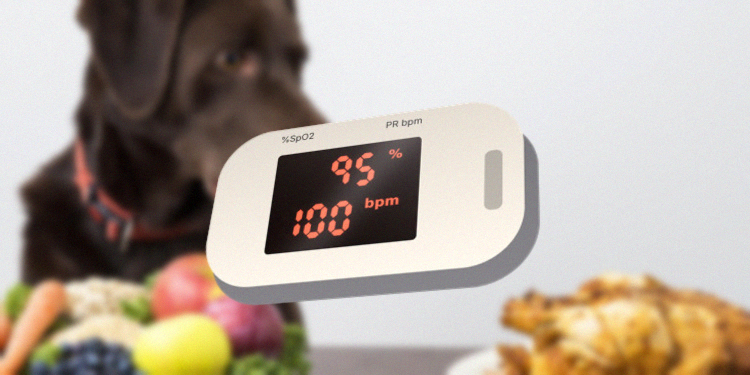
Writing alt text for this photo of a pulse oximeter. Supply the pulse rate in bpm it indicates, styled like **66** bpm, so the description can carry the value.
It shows **100** bpm
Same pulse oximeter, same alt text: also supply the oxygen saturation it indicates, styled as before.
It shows **95** %
